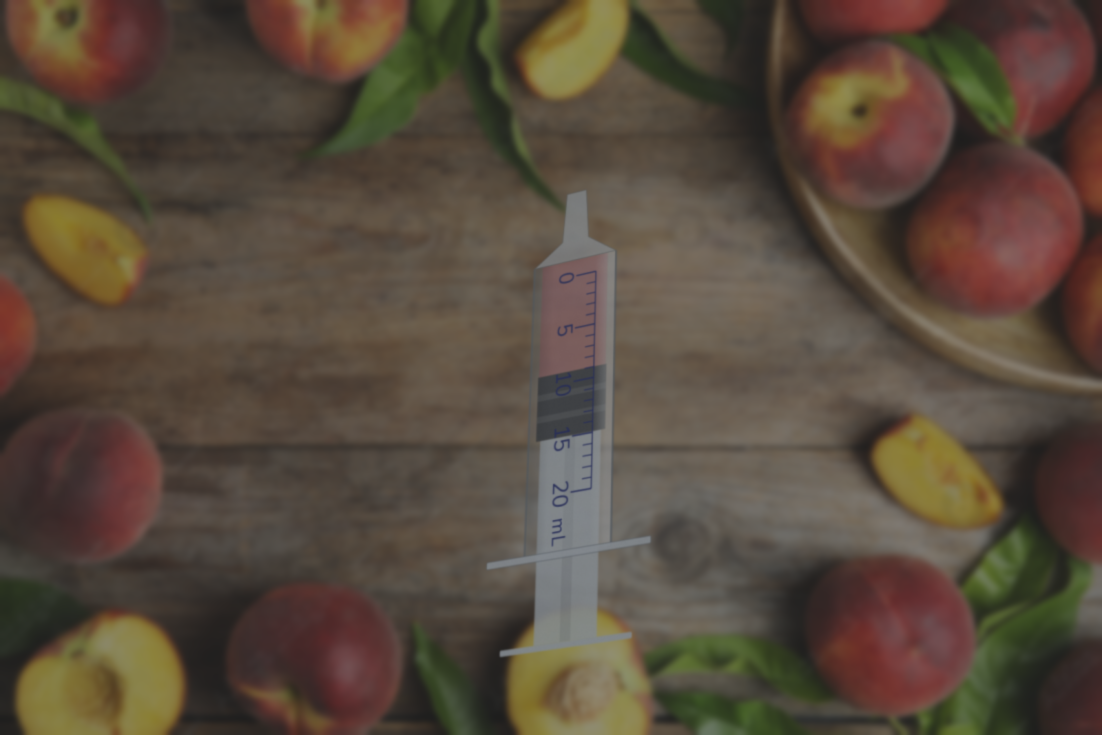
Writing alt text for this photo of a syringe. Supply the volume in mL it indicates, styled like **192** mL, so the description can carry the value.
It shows **9** mL
